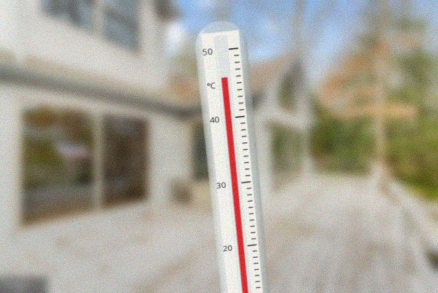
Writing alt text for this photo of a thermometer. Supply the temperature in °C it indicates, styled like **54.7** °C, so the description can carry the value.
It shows **46** °C
